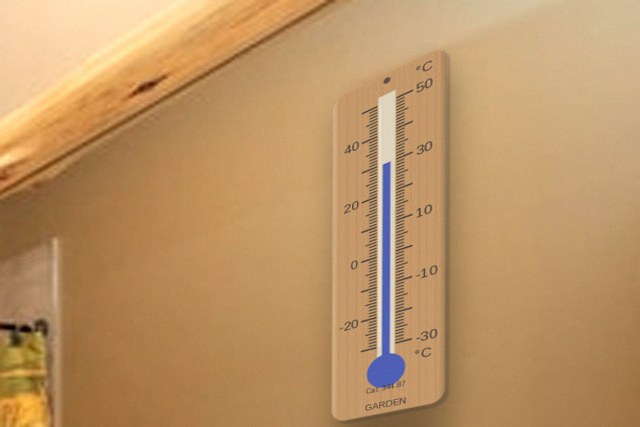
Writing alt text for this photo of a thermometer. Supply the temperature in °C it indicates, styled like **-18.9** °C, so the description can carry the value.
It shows **30** °C
